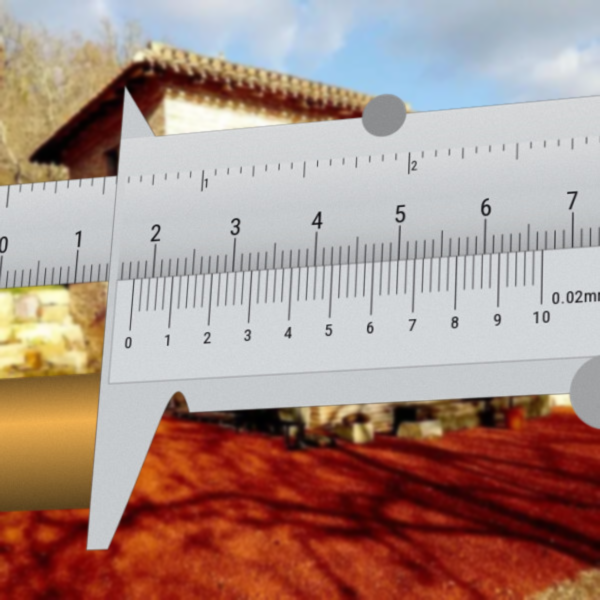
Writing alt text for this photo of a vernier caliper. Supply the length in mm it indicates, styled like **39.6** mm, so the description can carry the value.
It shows **17.6** mm
